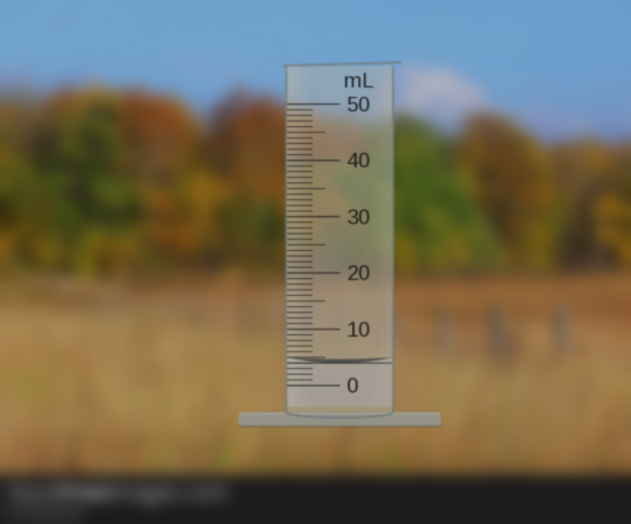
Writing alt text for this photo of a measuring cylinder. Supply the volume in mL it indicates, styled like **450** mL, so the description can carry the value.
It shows **4** mL
